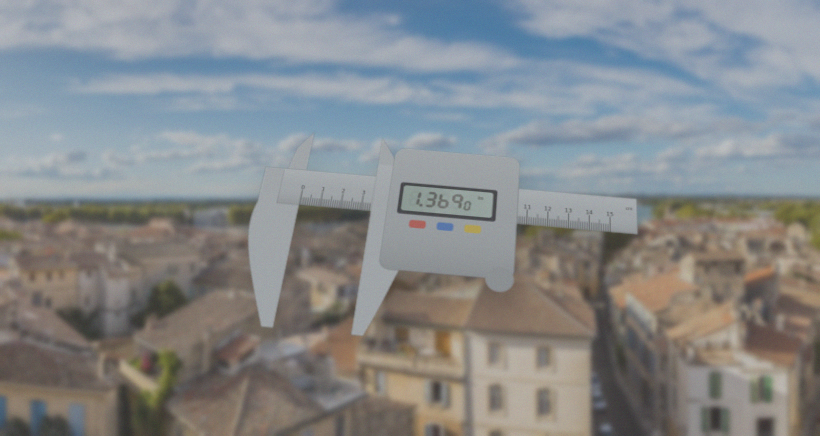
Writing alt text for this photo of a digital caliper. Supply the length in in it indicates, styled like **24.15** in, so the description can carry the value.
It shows **1.3690** in
